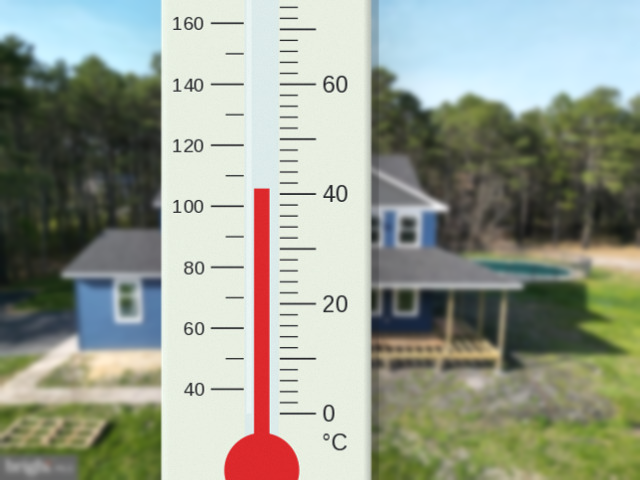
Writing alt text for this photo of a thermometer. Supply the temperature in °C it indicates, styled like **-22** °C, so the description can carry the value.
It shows **41** °C
